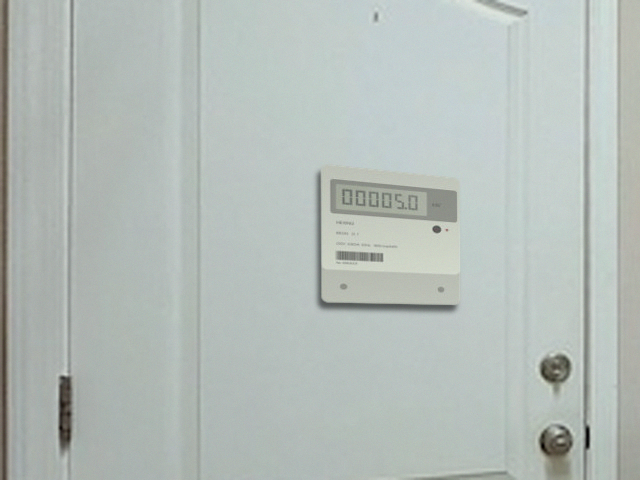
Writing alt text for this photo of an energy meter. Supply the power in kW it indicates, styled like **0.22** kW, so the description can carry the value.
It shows **5.0** kW
